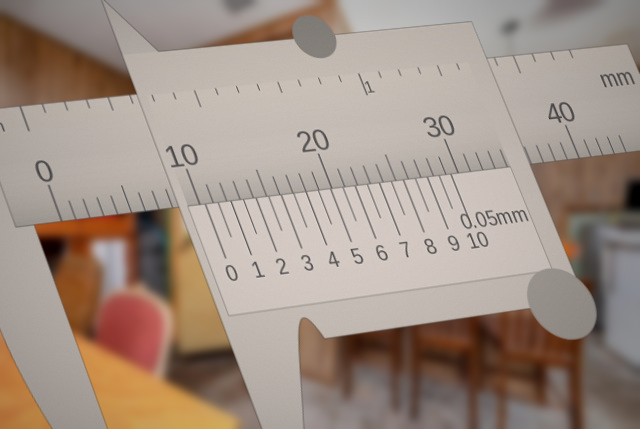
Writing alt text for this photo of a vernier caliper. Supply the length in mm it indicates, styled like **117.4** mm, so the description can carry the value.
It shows **10.4** mm
